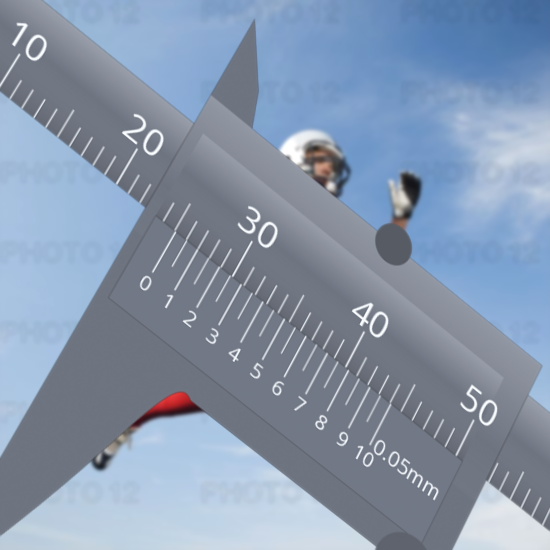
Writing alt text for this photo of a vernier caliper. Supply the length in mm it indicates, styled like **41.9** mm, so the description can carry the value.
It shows **25.1** mm
